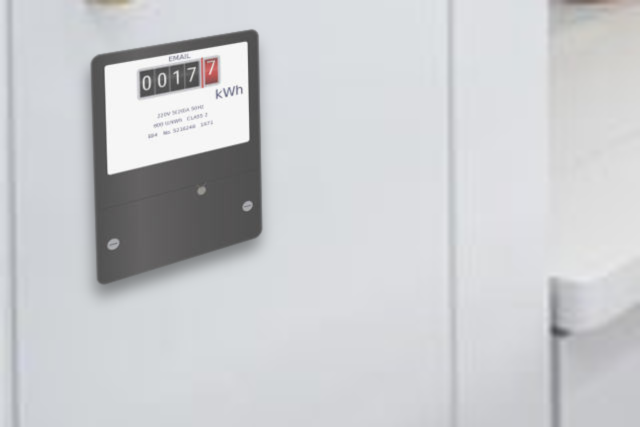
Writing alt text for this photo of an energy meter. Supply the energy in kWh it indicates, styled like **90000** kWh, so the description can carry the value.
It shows **17.7** kWh
